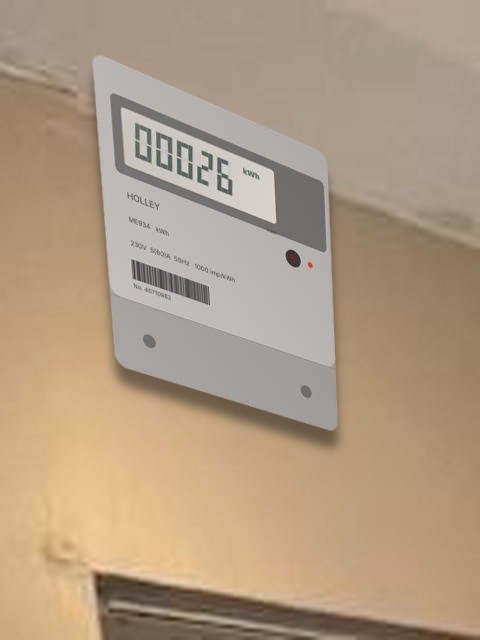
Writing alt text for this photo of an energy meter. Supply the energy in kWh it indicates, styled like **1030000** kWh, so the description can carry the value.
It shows **26** kWh
